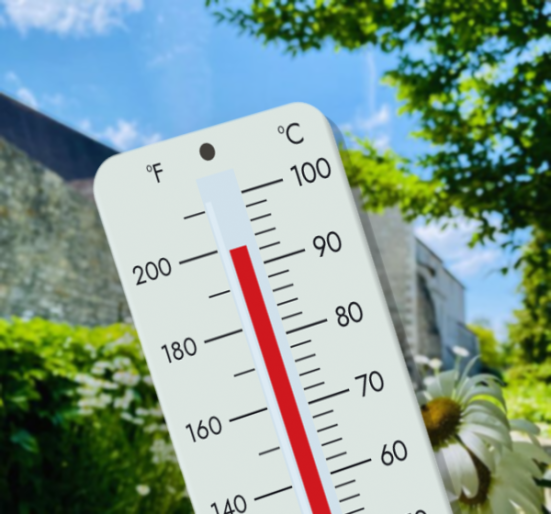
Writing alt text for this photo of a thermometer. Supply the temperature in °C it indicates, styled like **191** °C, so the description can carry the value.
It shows **93** °C
